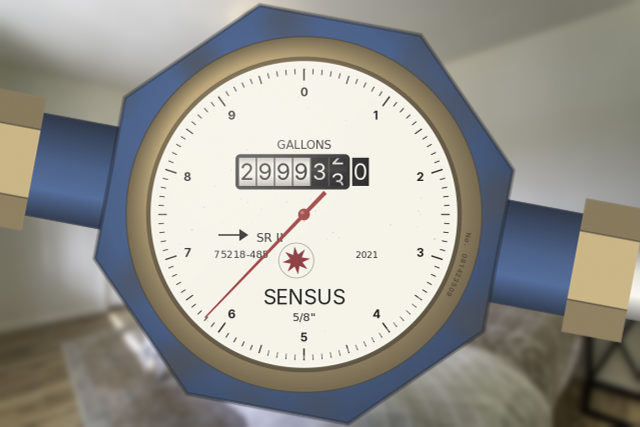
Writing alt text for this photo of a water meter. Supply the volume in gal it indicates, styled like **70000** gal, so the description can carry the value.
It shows **2999326.2** gal
